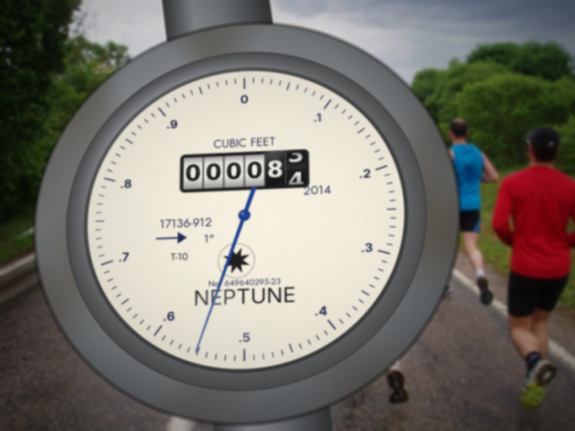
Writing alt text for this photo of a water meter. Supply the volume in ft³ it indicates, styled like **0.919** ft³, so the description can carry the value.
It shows **83.55** ft³
